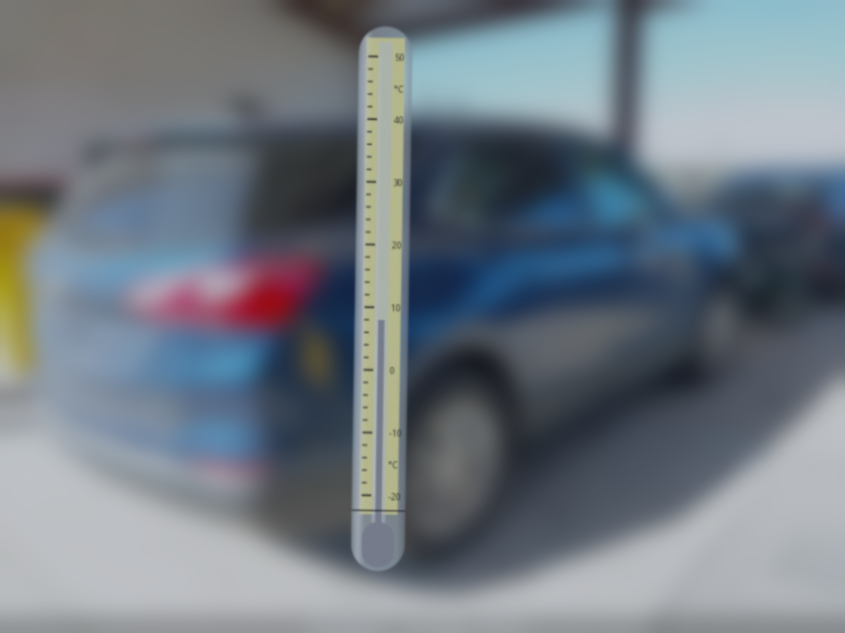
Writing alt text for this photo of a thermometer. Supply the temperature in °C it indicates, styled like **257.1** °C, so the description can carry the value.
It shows **8** °C
